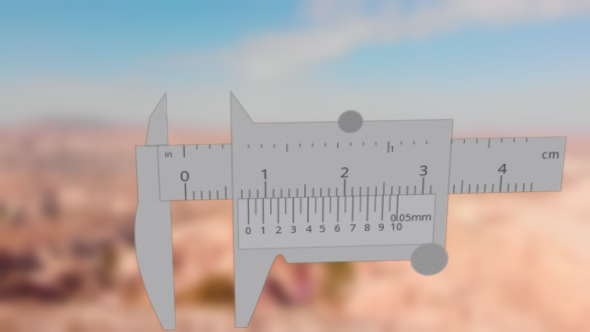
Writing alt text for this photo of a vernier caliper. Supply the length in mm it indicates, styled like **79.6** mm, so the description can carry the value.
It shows **7.8** mm
